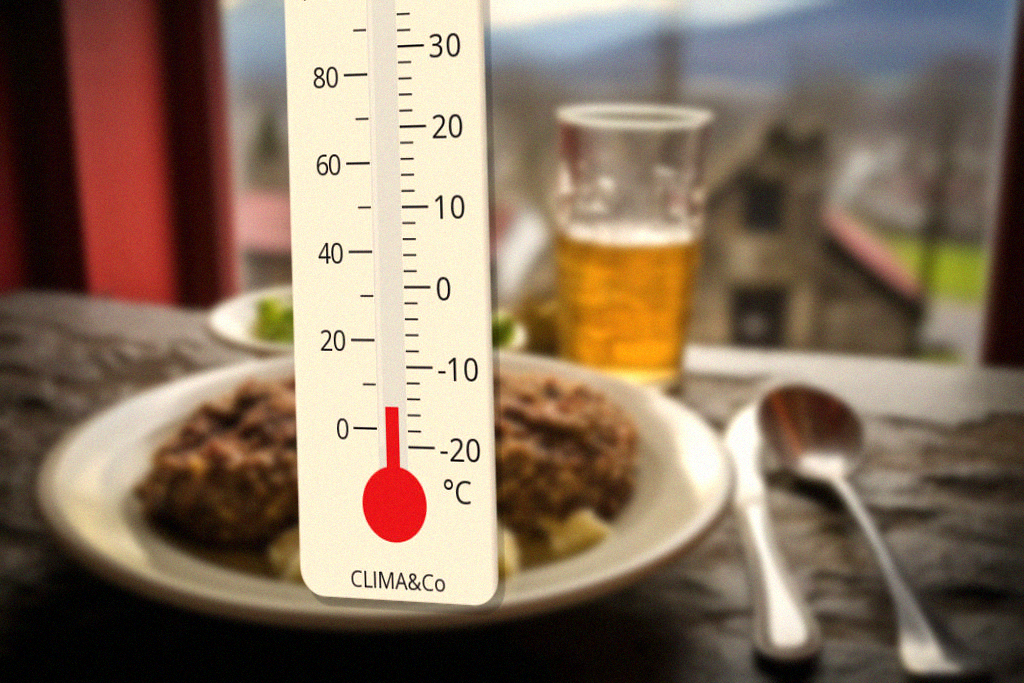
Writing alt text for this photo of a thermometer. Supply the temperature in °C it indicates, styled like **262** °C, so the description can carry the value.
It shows **-15** °C
